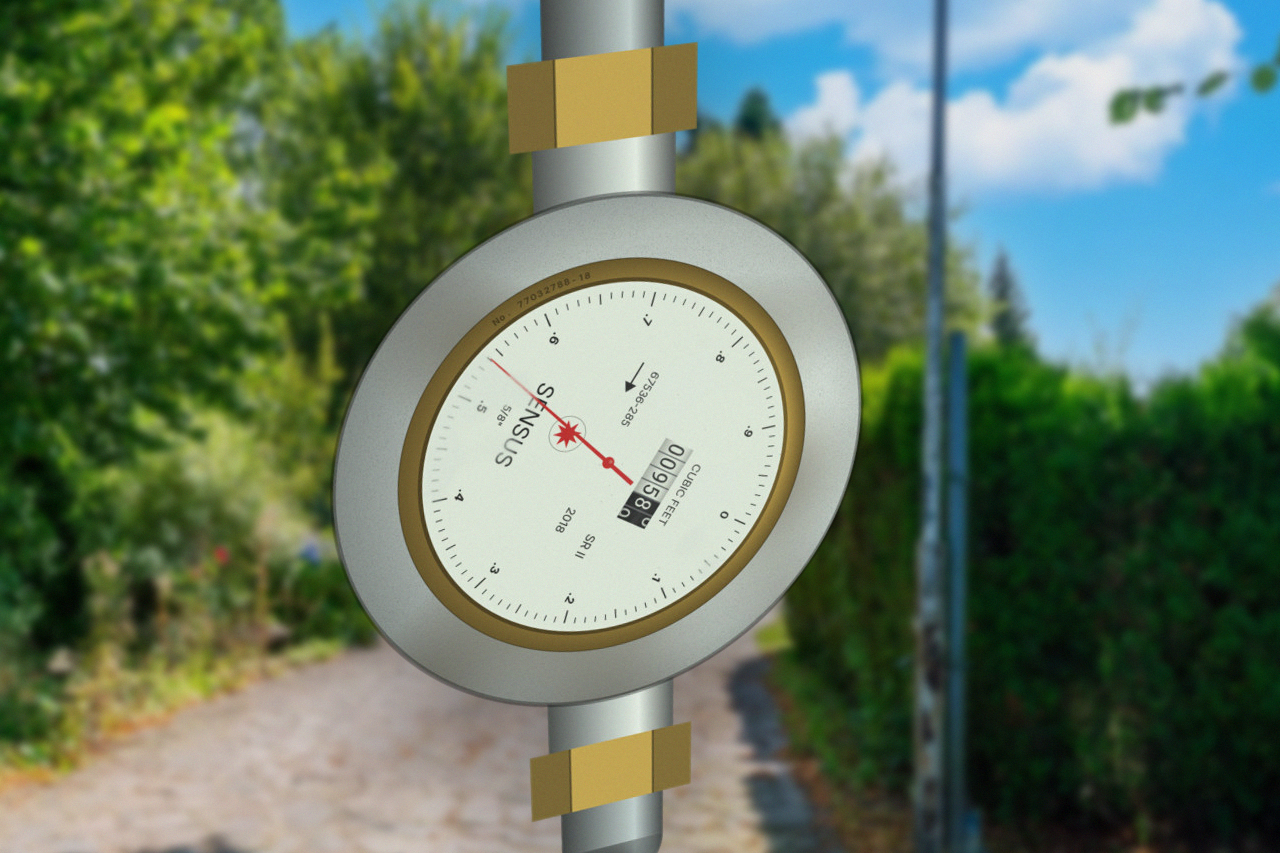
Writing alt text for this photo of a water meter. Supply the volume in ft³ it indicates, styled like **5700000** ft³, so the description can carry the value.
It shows **9588.54** ft³
